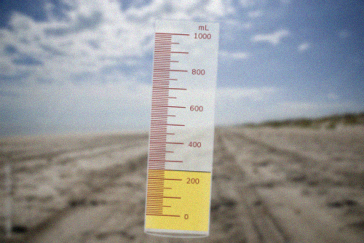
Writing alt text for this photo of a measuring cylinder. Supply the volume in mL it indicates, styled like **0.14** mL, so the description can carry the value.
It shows **250** mL
